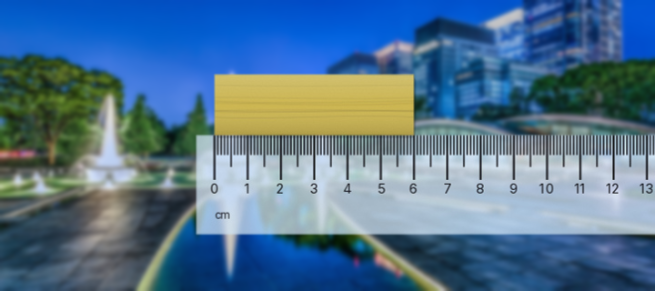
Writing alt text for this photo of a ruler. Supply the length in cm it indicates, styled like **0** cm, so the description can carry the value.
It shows **6** cm
